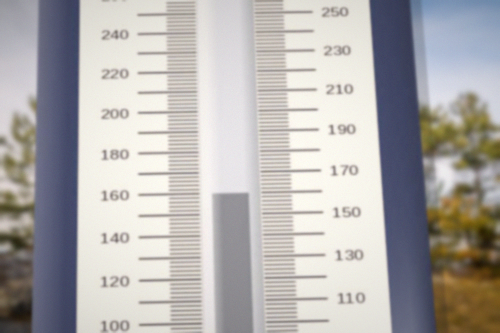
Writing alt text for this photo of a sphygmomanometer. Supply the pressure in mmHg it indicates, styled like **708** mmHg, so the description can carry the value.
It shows **160** mmHg
